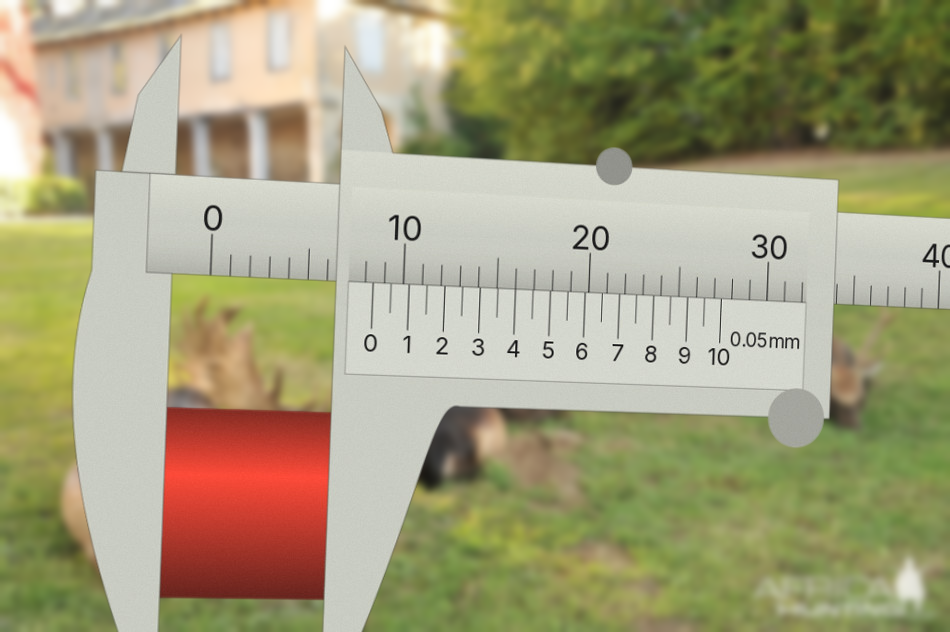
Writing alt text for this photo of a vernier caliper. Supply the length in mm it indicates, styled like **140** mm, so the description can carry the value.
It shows **8.4** mm
